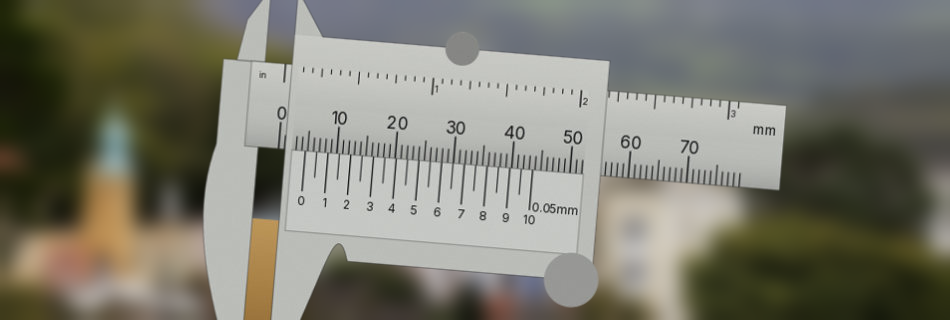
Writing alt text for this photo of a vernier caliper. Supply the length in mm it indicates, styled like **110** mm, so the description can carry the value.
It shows **4.6** mm
